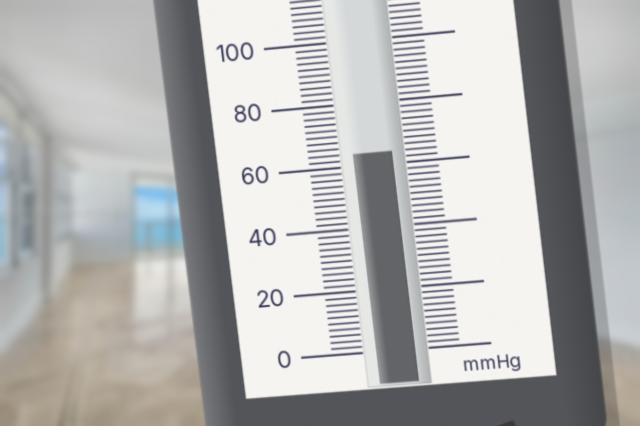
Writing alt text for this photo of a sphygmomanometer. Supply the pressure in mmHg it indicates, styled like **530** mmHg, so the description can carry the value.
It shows **64** mmHg
